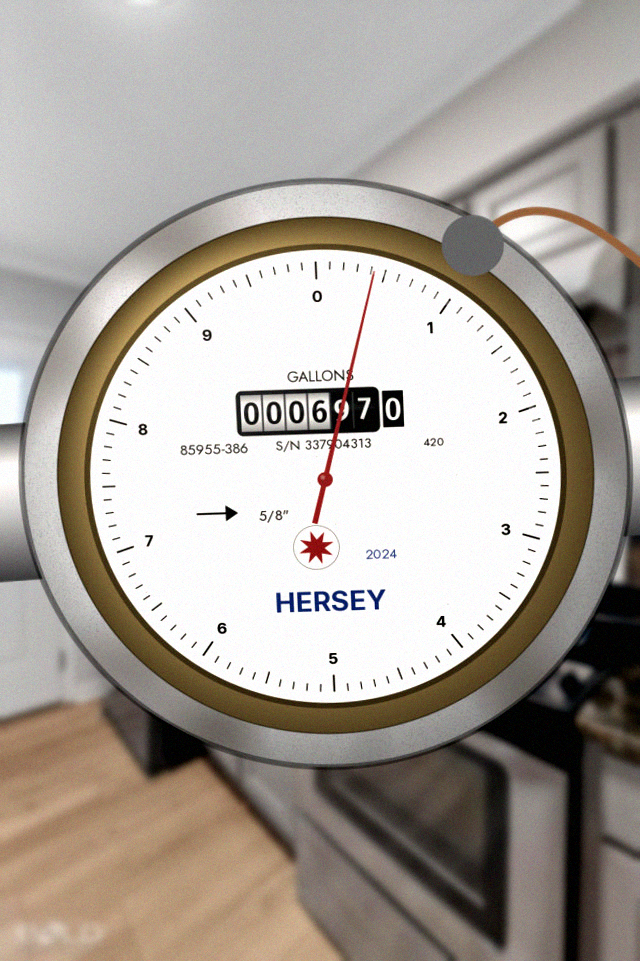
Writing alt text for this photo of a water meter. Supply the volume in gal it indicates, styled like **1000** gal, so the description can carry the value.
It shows **6970.4** gal
